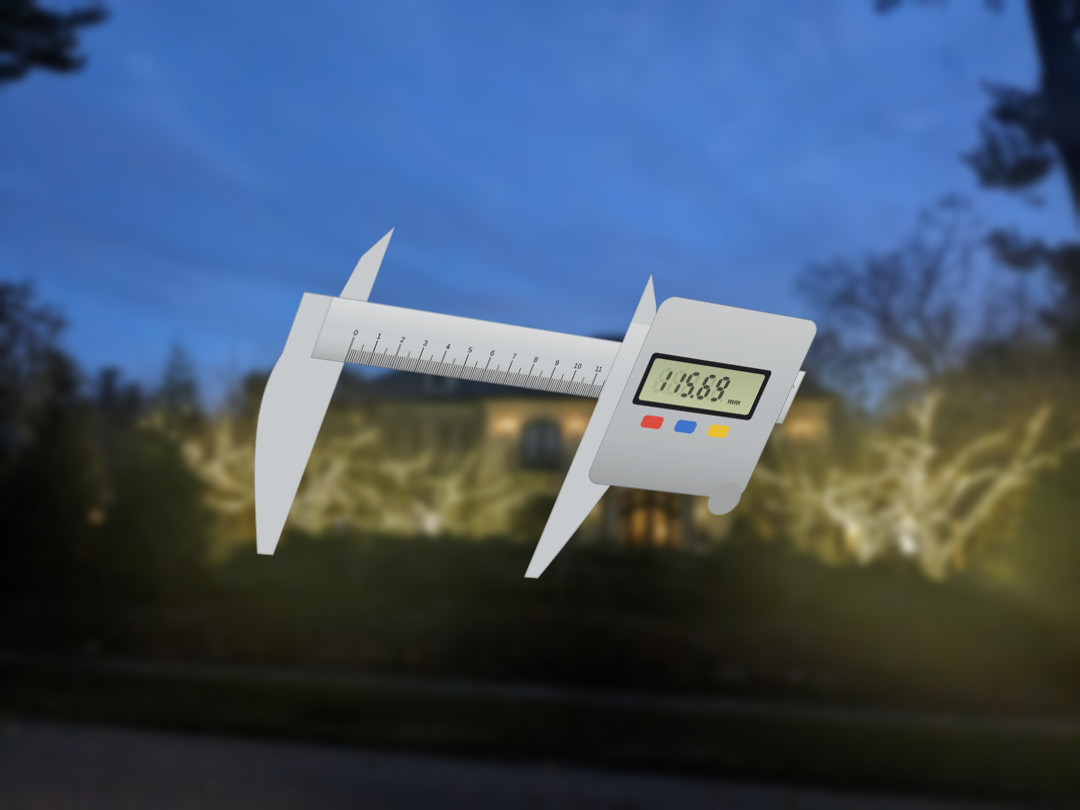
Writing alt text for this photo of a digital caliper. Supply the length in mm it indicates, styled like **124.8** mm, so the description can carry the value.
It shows **115.69** mm
